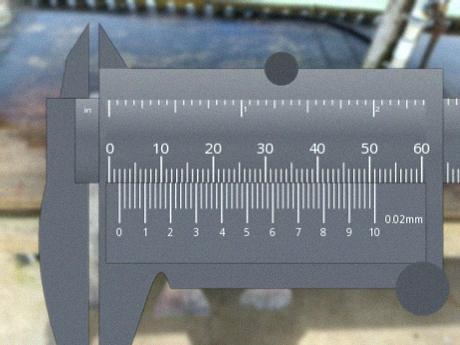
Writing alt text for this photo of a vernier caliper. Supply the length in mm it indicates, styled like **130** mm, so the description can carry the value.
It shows **2.0** mm
